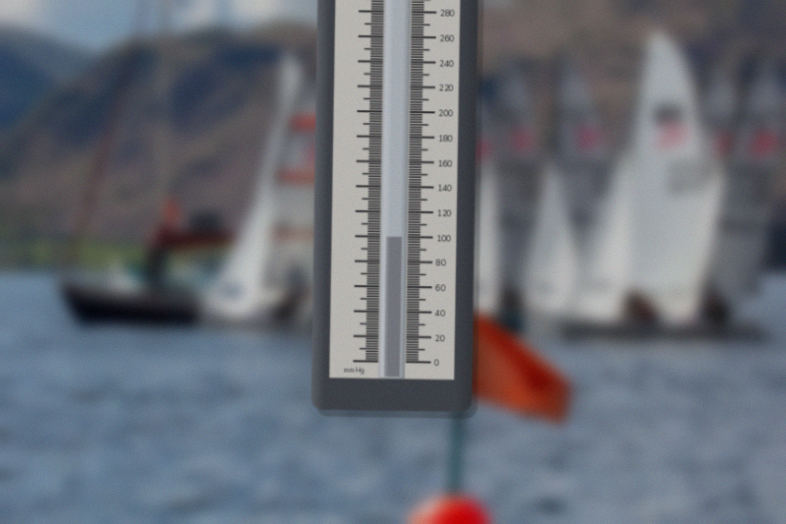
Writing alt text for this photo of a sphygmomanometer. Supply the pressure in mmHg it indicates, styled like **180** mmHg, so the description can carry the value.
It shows **100** mmHg
